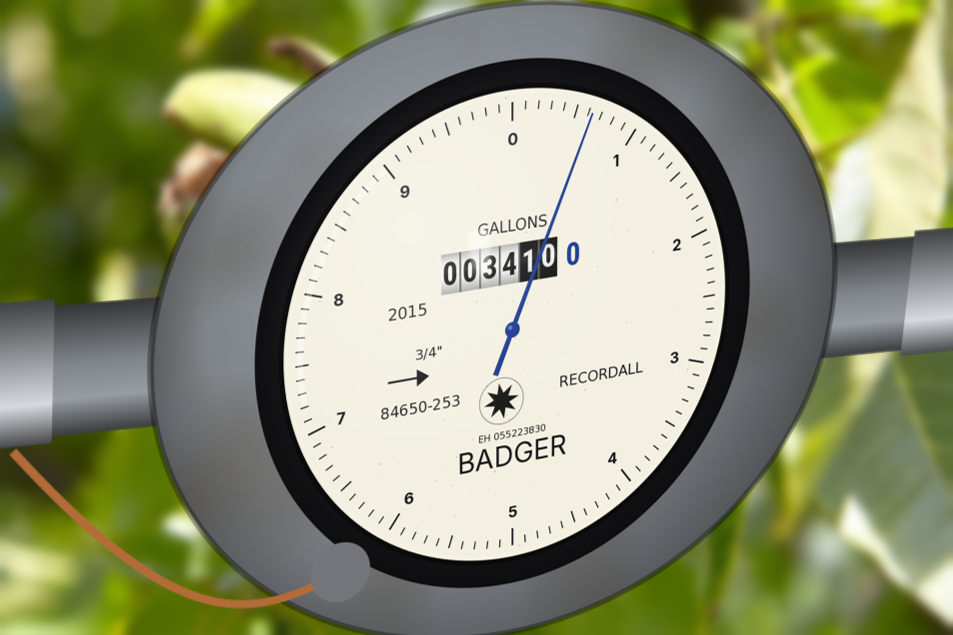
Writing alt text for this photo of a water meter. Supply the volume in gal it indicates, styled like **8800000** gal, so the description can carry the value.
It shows **34100.6** gal
